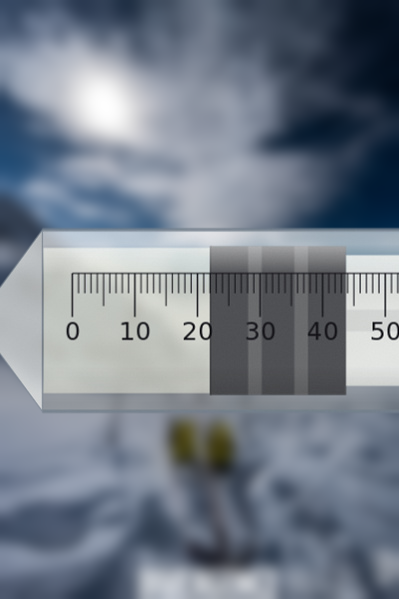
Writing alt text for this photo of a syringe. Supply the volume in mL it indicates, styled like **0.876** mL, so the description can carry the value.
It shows **22** mL
